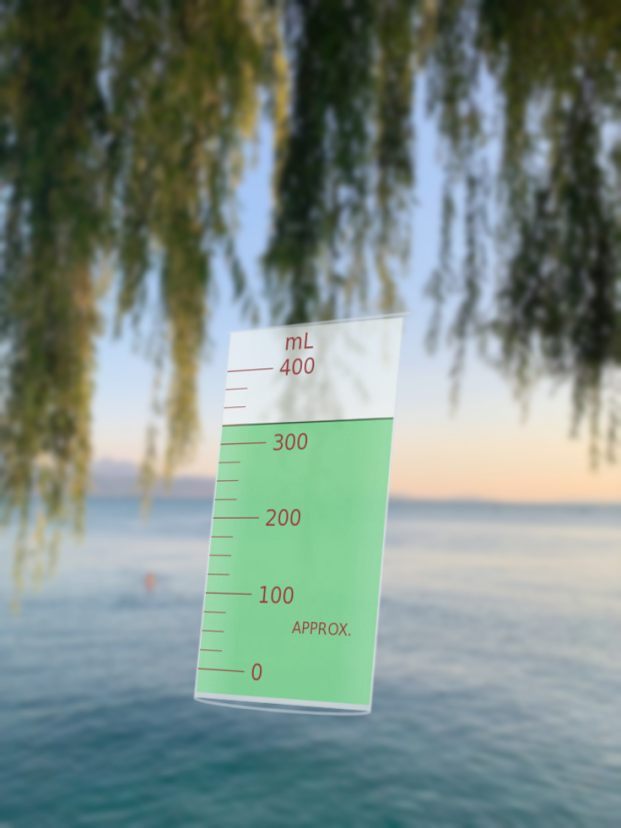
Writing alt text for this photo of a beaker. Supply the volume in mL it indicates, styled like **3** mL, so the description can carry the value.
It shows **325** mL
